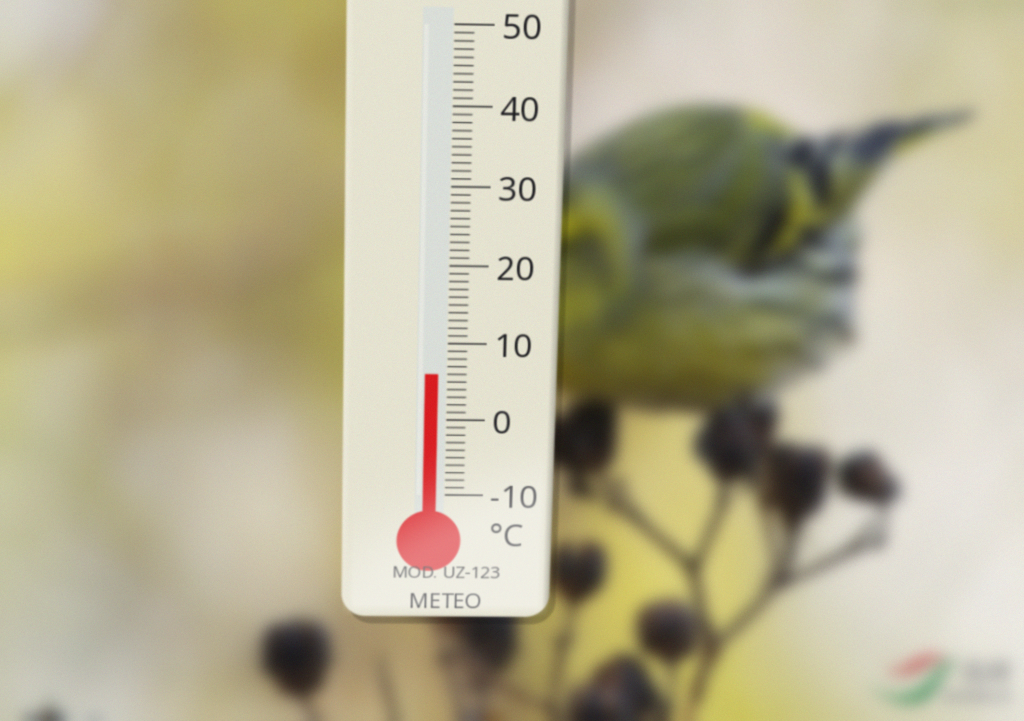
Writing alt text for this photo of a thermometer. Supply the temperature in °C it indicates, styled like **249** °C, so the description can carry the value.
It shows **6** °C
